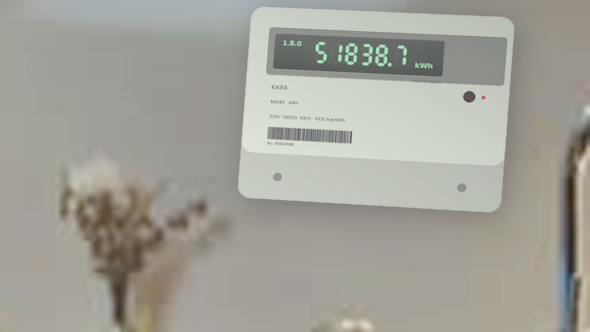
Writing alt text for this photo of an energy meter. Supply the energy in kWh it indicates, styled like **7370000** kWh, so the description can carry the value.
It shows **51838.7** kWh
